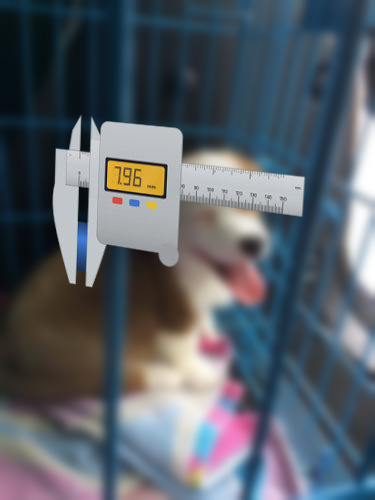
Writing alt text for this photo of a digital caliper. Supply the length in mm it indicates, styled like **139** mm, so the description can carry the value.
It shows **7.96** mm
